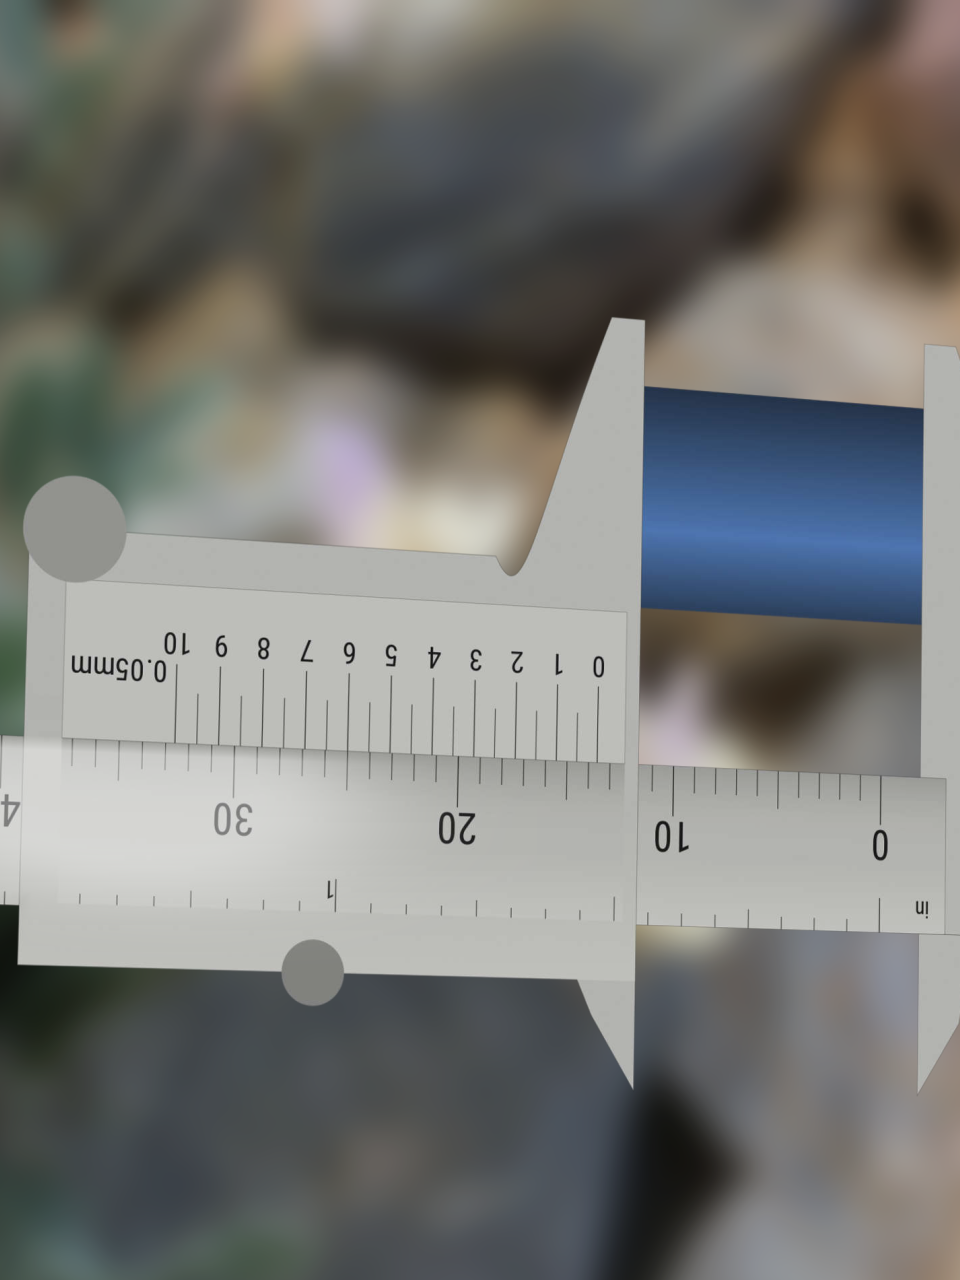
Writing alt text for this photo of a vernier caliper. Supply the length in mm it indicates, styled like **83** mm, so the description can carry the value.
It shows **13.6** mm
